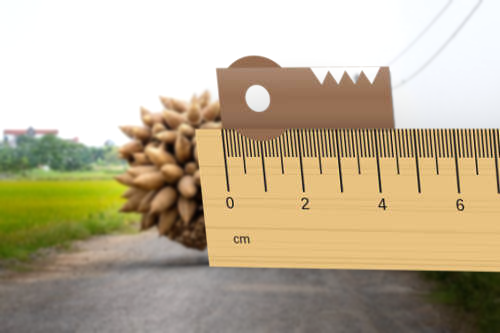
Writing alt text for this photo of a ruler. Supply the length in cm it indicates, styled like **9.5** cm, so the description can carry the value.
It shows **4.5** cm
